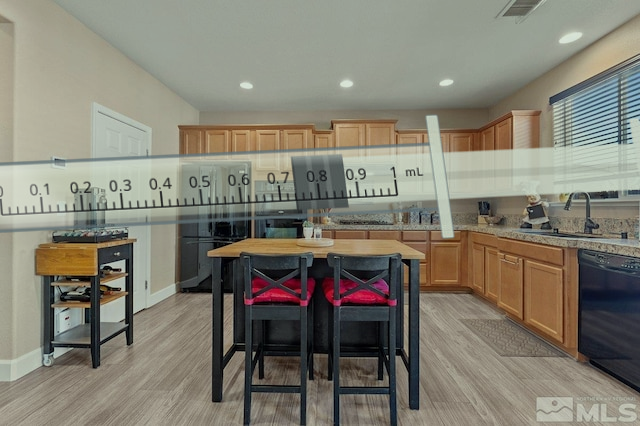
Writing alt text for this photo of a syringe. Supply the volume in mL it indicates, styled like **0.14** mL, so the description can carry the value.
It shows **0.74** mL
